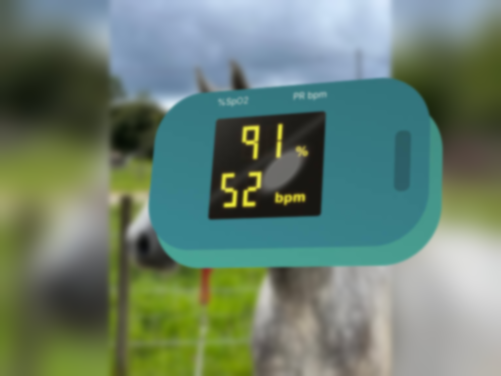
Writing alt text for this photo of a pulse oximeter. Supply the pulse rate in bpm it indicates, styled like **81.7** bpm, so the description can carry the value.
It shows **52** bpm
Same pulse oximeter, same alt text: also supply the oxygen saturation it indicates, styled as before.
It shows **91** %
